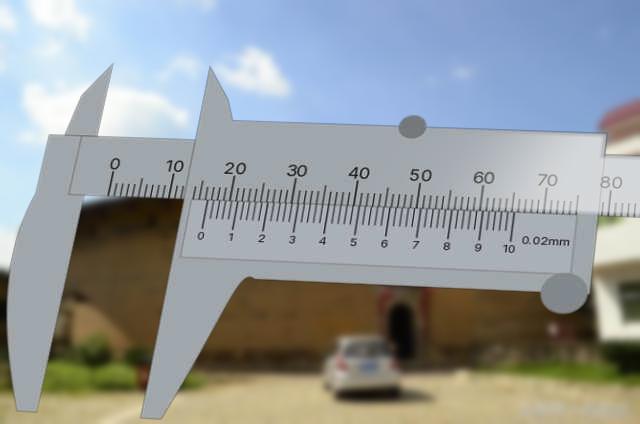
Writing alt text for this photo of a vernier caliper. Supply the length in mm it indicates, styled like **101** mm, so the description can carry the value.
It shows **16.4** mm
